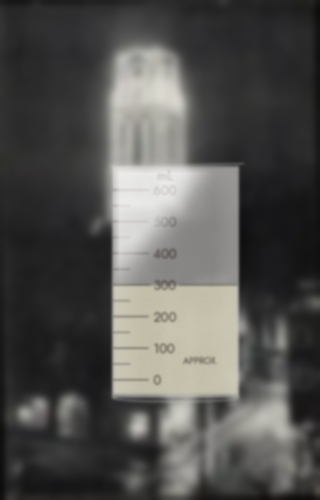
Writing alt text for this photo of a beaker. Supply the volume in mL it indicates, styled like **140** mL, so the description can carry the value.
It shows **300** mL
